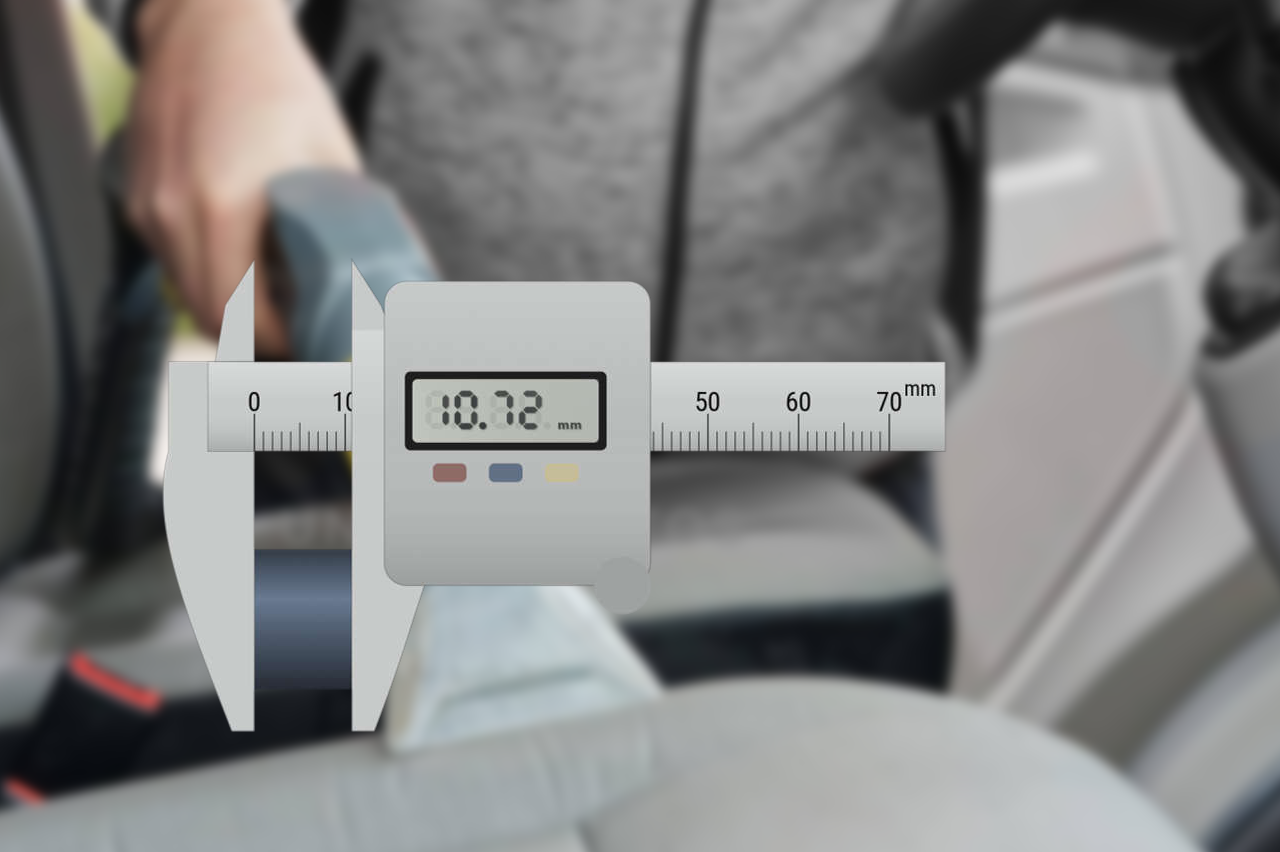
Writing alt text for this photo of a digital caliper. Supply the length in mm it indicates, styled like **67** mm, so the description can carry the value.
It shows **10.72** mm
